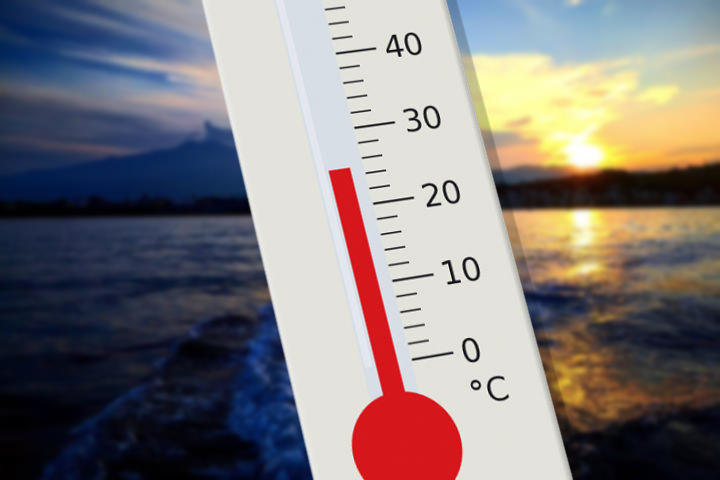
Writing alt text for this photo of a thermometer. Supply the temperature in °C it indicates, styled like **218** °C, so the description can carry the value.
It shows **25** °C
